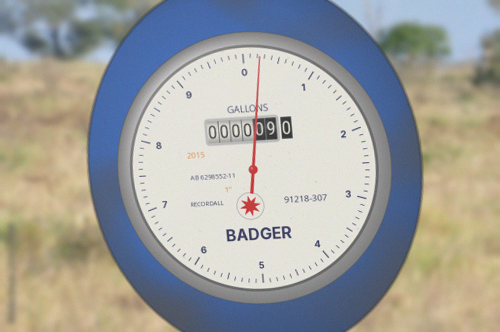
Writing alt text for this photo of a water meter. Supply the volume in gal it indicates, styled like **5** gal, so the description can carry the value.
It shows **90.2** gal
